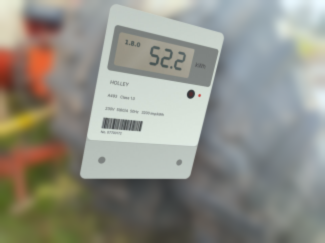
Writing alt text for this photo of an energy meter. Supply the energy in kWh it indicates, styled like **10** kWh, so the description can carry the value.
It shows **52.2** kWh
